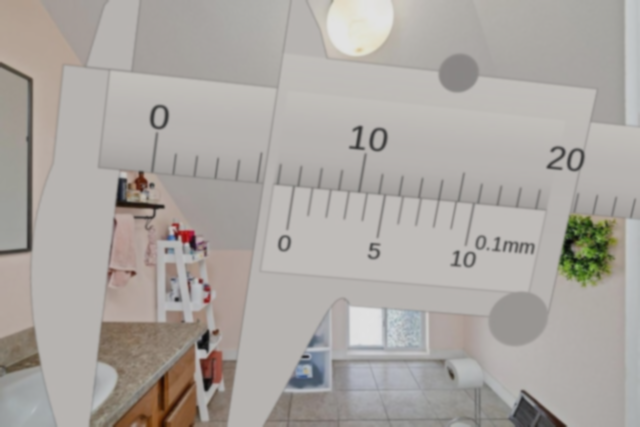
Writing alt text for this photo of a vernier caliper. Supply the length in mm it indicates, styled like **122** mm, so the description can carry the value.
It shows **6.8** mm
